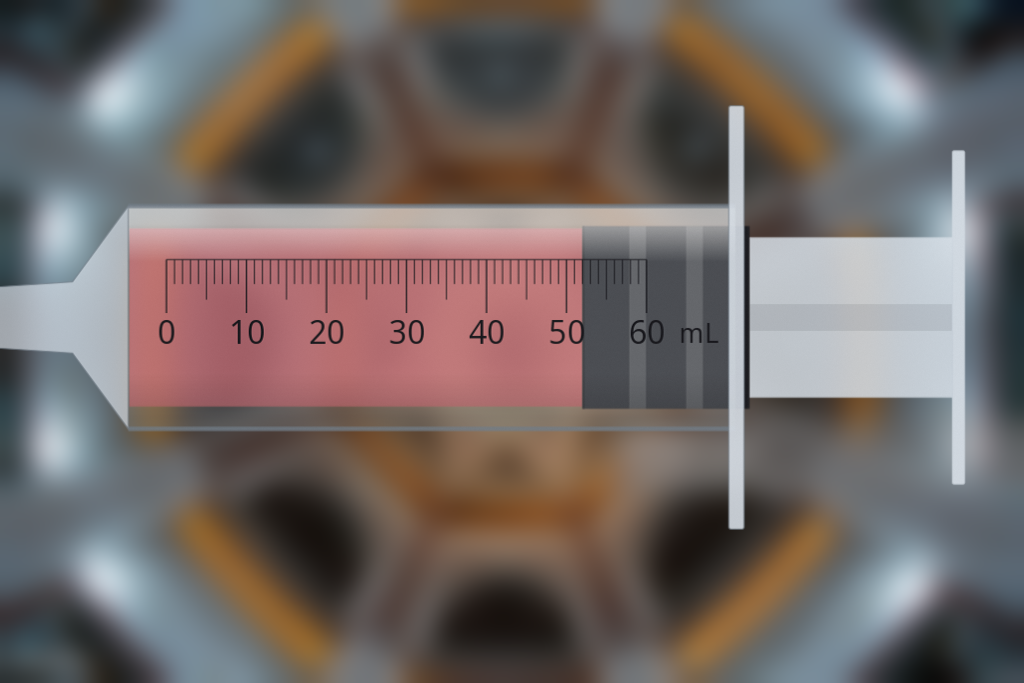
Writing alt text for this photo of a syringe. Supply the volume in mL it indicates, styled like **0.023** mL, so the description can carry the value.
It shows **52** mL
